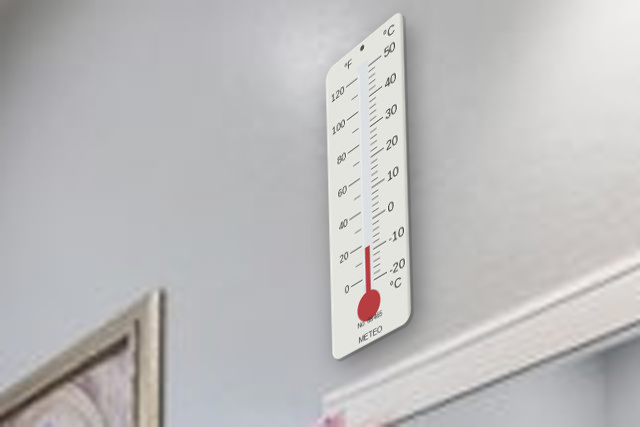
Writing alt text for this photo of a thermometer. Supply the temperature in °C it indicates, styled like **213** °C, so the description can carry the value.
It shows **-8** °C
